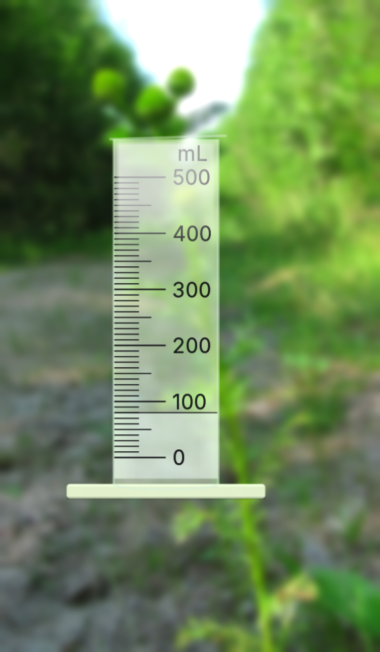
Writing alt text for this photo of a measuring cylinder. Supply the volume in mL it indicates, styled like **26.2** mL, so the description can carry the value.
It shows **80** mL
